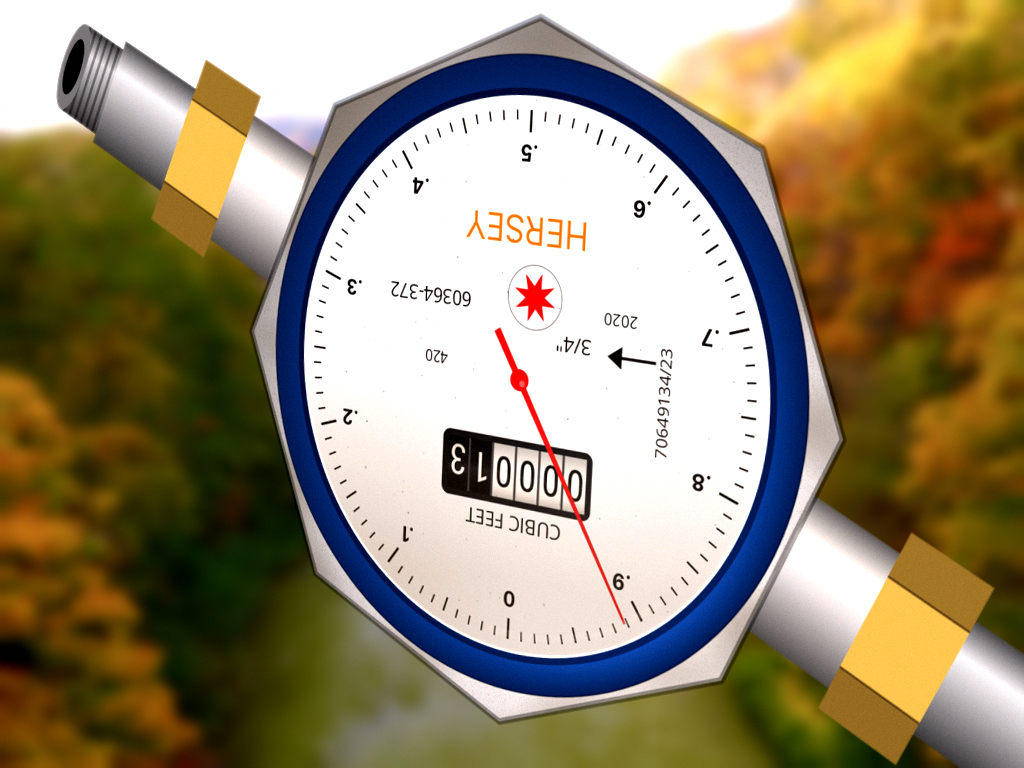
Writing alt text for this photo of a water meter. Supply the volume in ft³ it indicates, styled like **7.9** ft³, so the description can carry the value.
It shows **12.91** ft³
